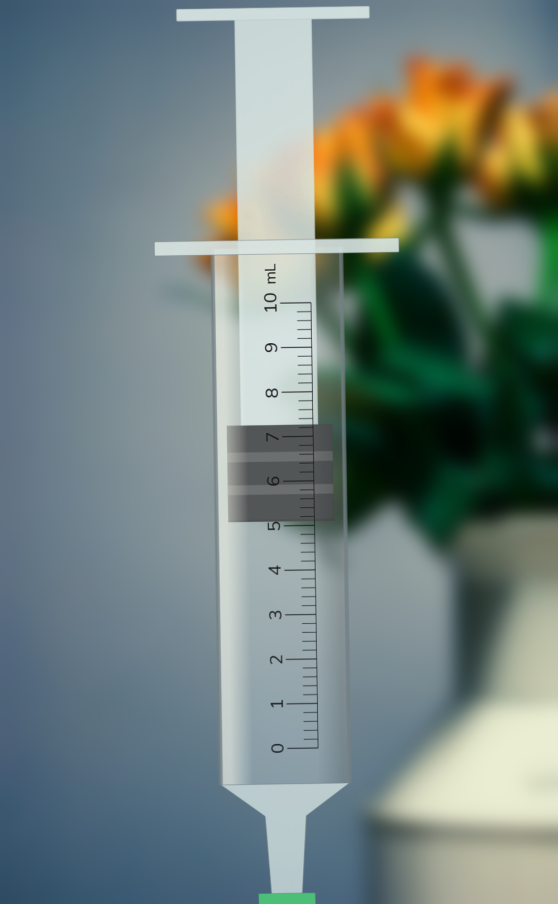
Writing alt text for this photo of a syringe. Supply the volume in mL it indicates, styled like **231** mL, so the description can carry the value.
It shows **5.1** mL
